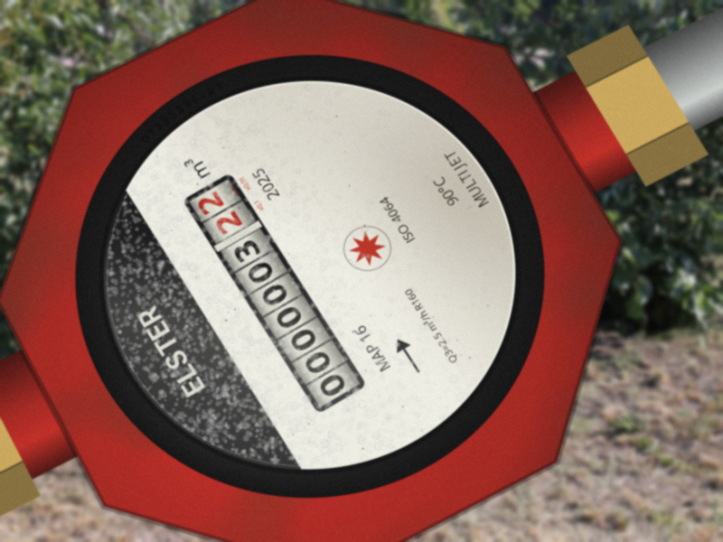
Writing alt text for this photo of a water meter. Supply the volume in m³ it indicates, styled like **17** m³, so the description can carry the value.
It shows **3.22** m³
